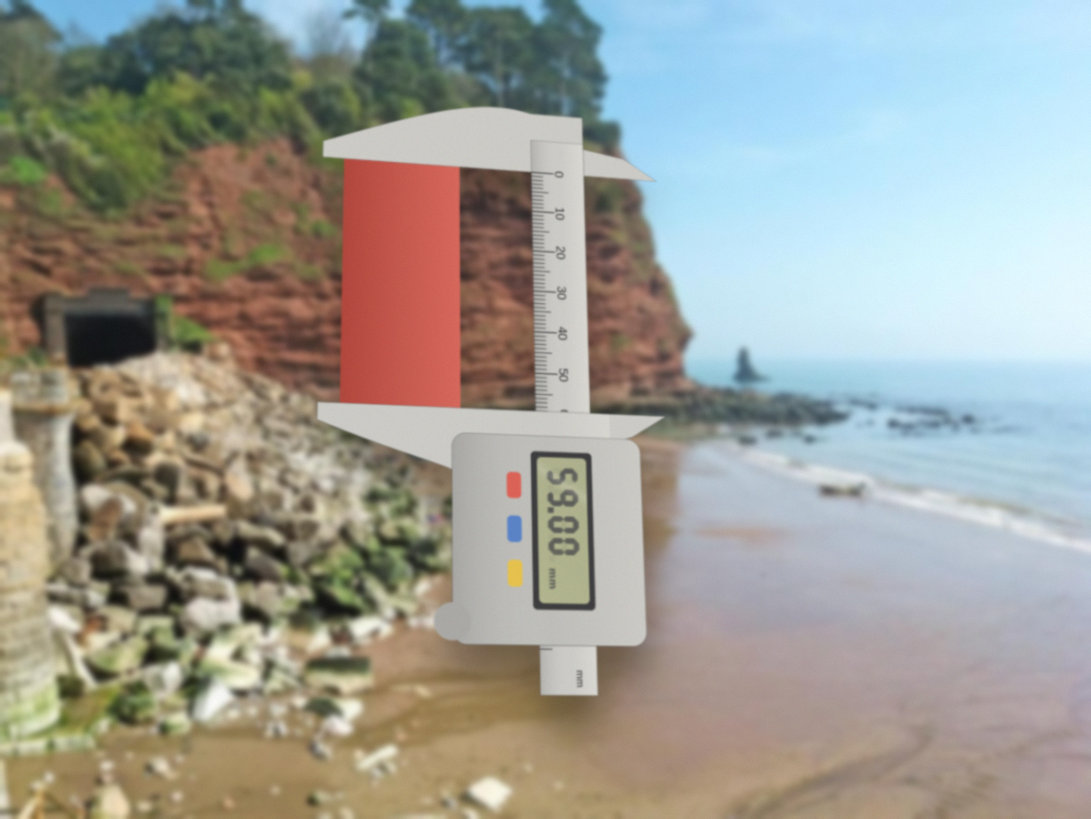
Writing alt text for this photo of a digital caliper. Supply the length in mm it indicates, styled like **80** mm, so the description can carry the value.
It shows **59.00** mm
